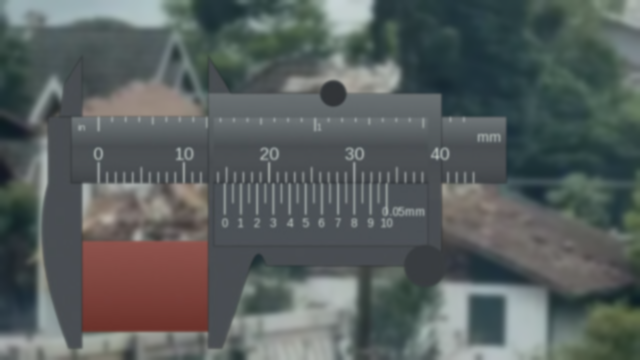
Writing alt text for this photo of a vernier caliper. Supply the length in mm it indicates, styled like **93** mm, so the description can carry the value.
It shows **14.8** mm
